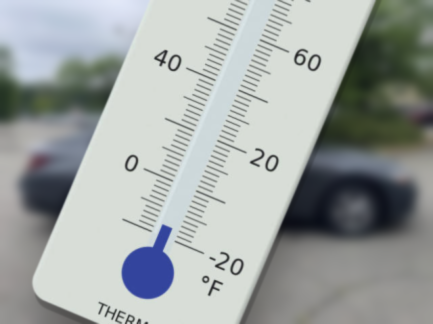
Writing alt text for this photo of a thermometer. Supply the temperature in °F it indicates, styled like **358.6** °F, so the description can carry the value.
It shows **-16** °F
